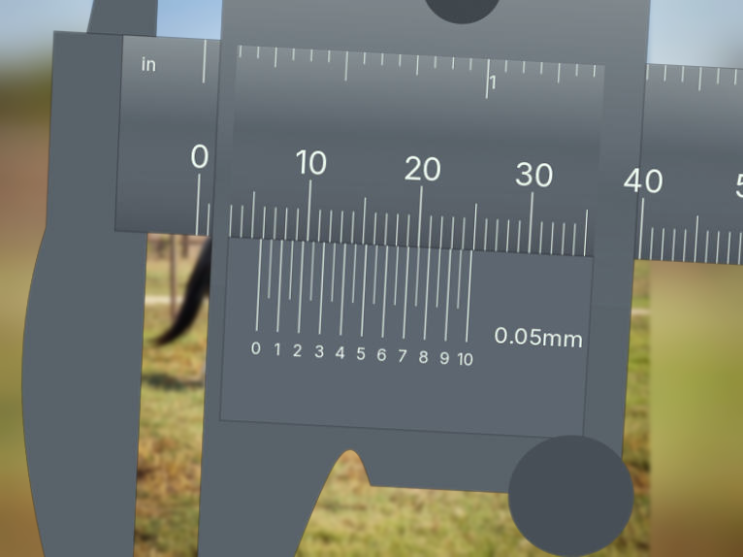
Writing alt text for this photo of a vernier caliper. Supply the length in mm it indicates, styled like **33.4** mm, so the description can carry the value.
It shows **5.8** mm
